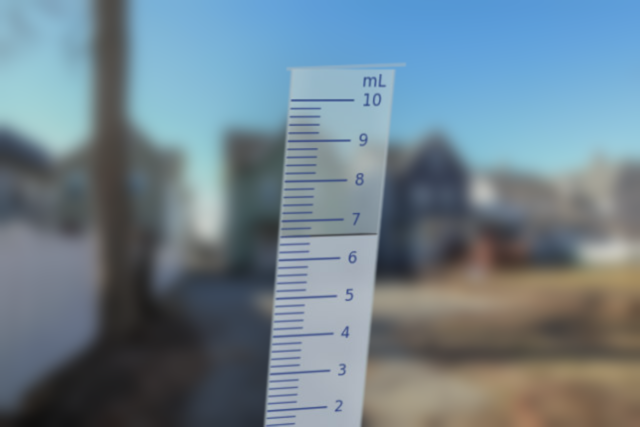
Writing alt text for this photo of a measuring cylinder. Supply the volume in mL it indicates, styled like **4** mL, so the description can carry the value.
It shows **6.6** mL
